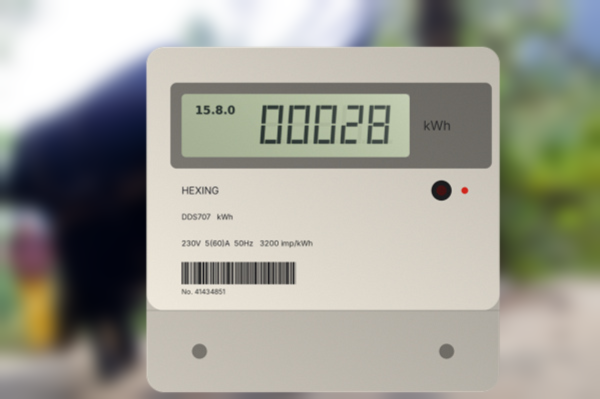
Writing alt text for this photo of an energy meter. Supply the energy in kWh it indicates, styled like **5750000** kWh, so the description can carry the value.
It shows **28** kWh
